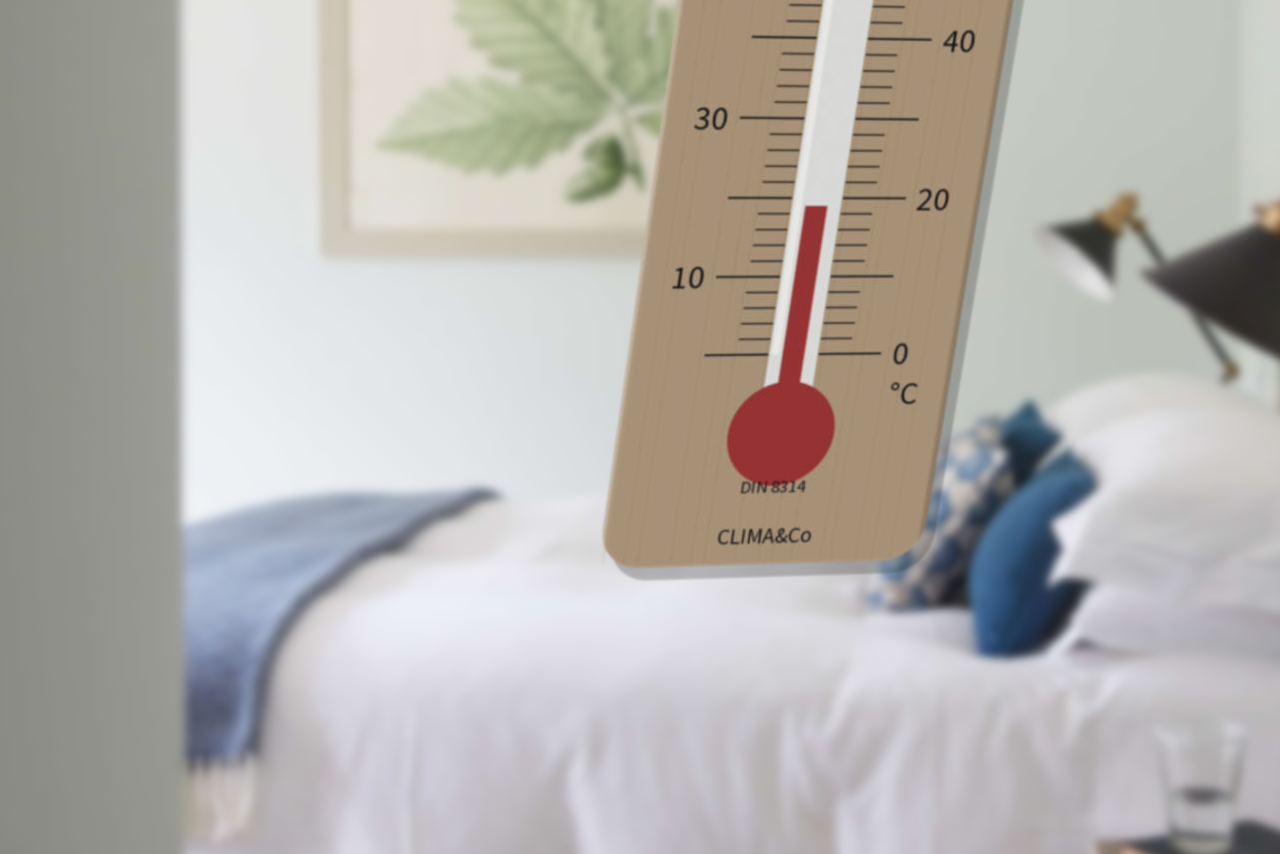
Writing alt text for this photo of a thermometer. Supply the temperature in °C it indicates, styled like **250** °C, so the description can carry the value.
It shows **19** °C
